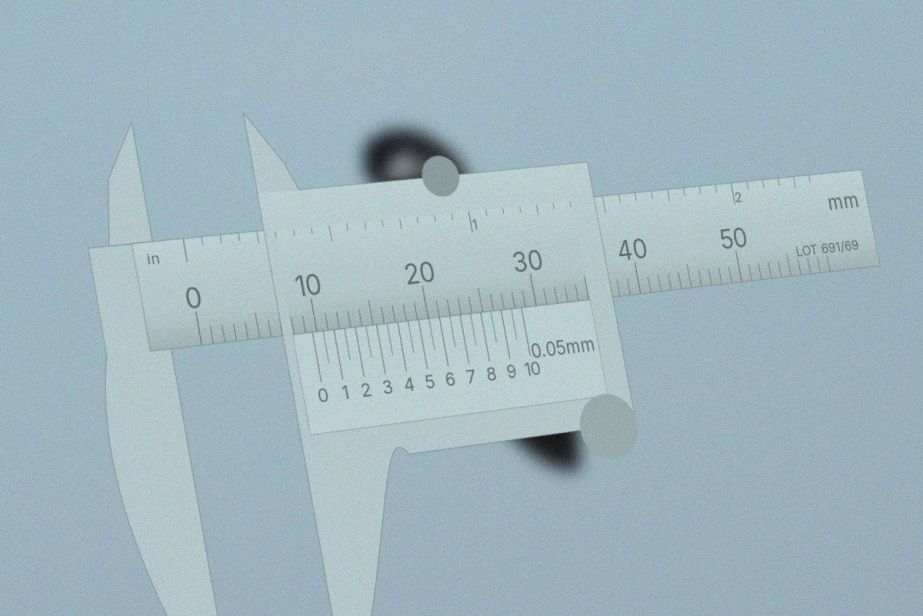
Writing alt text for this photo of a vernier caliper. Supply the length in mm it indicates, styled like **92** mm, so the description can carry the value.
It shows **9.6** mm
